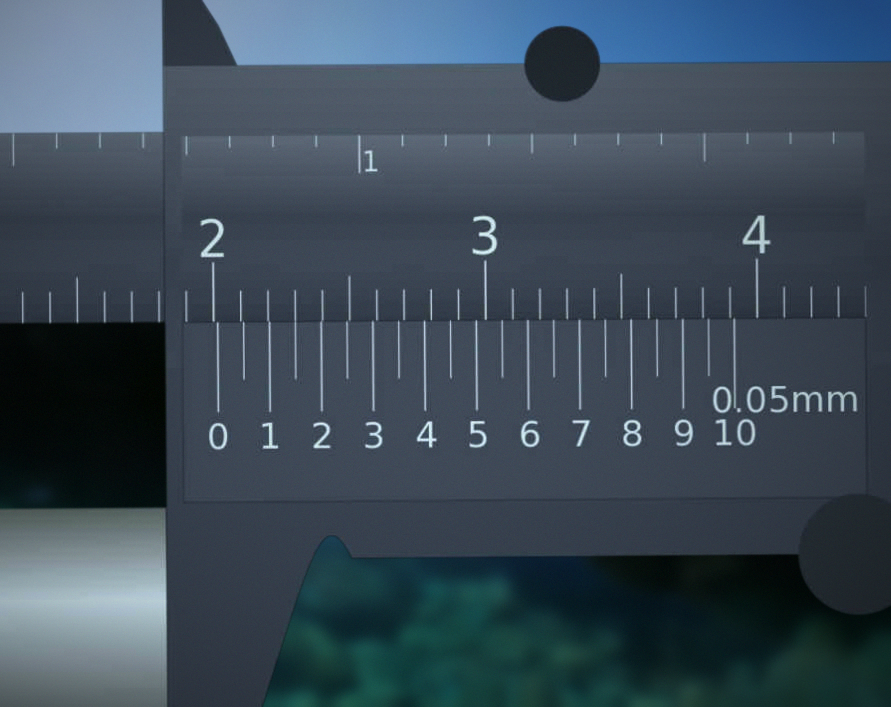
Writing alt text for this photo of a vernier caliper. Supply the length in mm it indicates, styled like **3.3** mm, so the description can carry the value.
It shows **20.15** mm
